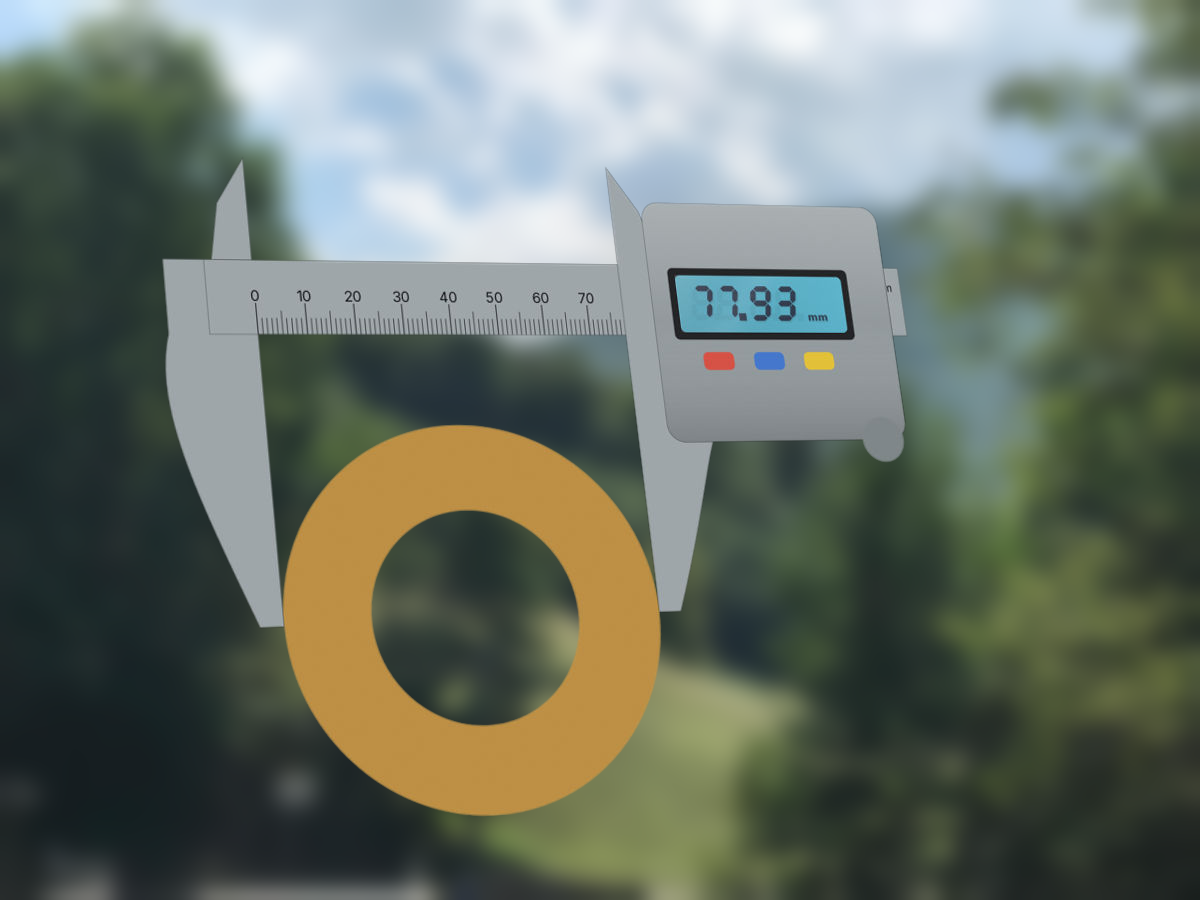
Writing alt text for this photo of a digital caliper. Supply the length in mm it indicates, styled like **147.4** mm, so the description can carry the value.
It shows **77.93** mm
